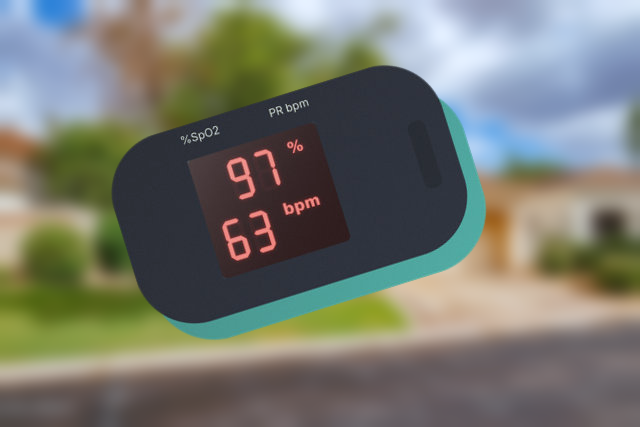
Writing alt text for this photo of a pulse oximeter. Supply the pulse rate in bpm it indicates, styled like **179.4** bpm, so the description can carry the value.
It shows **63** bpm
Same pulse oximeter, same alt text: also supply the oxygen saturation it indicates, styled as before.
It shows **97** %
